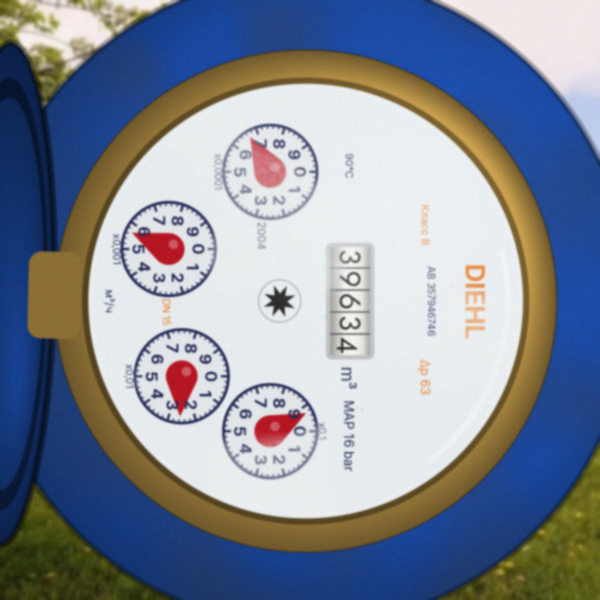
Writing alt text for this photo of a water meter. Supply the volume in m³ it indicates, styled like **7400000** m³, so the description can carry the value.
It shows **39633.9256** m³
